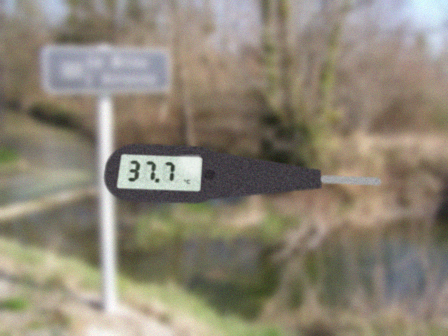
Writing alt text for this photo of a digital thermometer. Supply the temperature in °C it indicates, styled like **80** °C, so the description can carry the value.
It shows **37.7** °C
